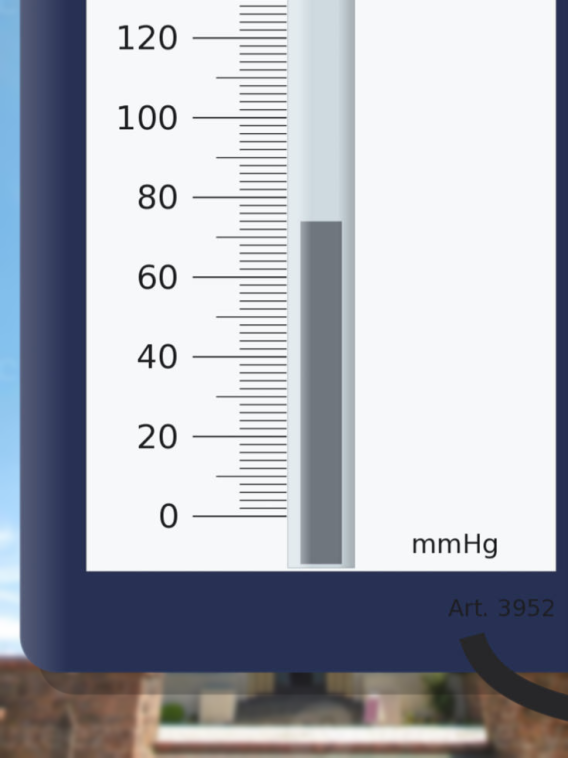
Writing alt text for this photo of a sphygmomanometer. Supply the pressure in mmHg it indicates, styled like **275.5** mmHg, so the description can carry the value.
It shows **74** mmHg
